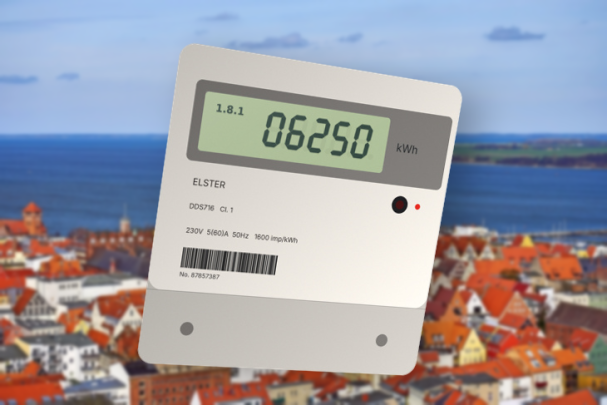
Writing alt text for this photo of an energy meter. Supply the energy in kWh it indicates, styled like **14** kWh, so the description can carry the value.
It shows **6250** kWh
